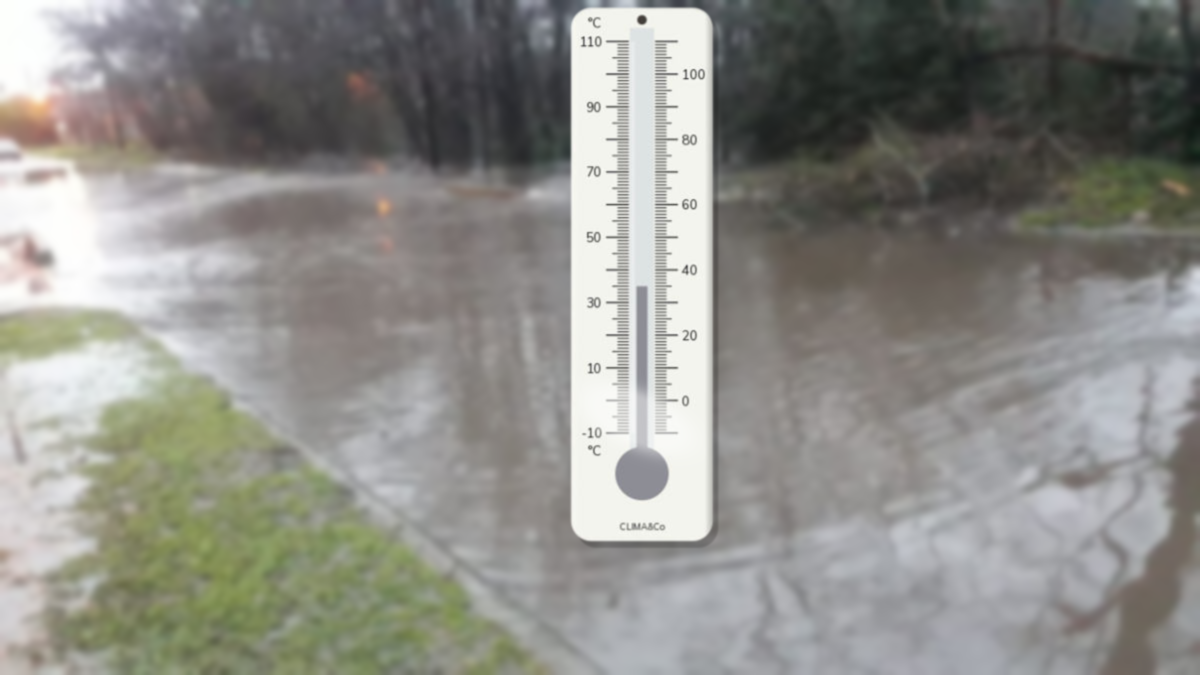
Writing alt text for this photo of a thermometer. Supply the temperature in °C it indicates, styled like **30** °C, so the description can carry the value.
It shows **35** °C
